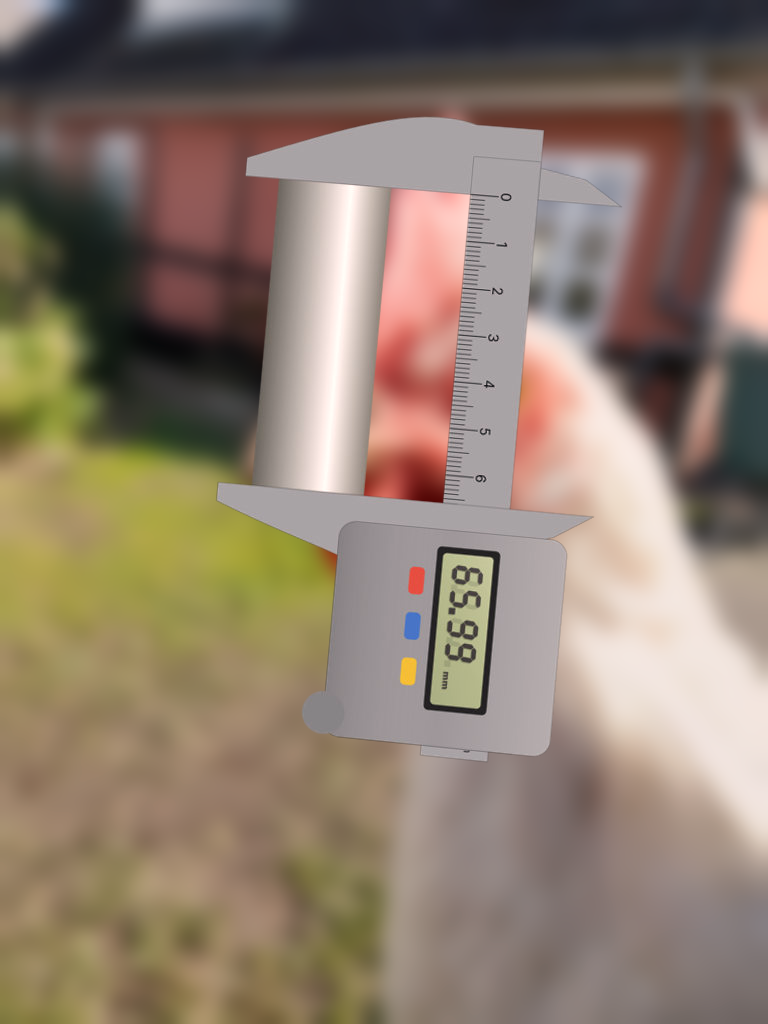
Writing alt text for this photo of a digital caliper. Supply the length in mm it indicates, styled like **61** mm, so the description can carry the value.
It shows **65.99** mm
